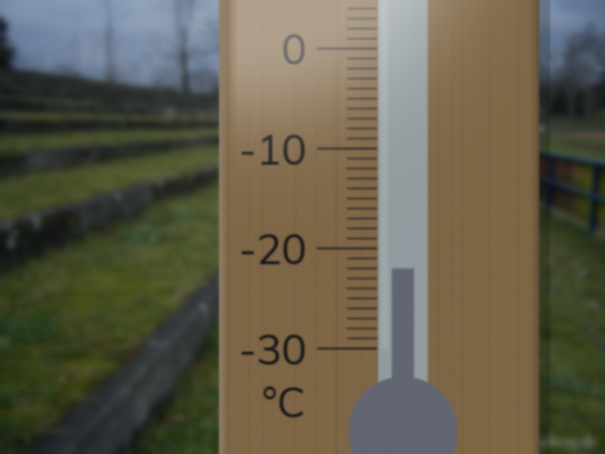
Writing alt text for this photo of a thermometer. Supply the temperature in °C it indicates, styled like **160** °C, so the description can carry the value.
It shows **-22** °C
